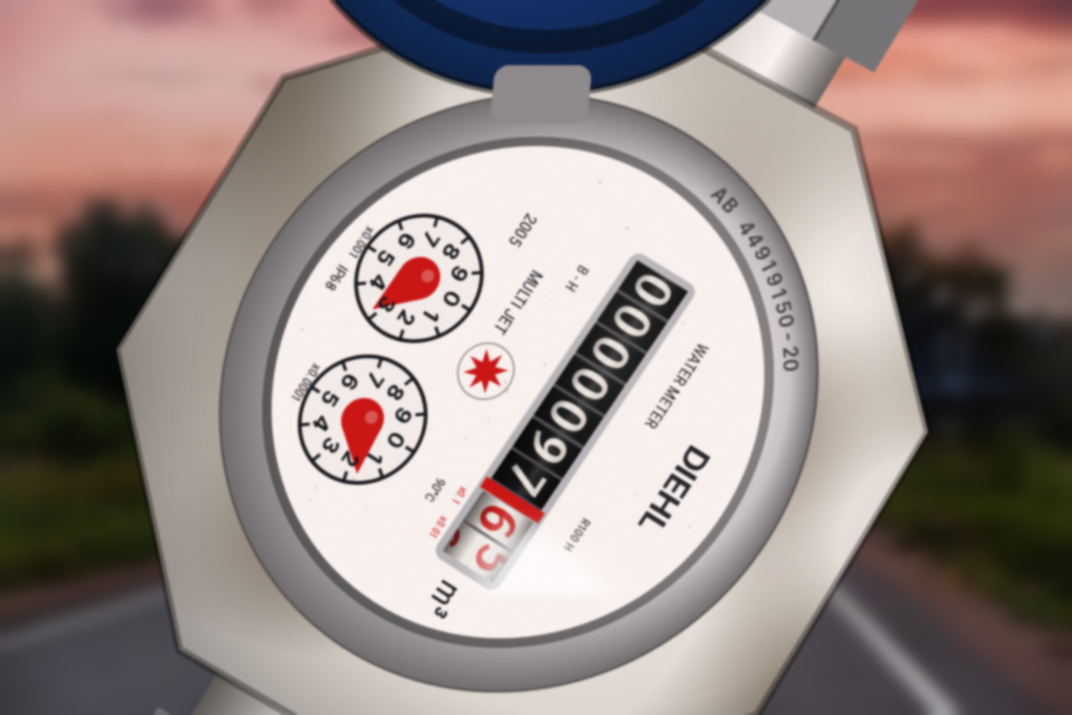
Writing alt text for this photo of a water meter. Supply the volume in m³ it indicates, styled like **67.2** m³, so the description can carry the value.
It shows **97.6531** m³
